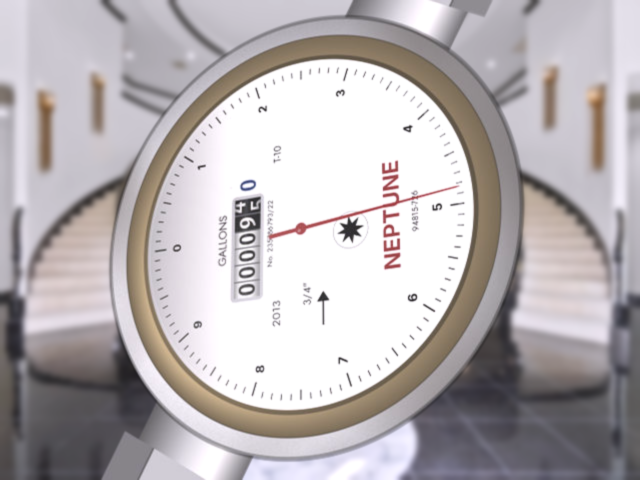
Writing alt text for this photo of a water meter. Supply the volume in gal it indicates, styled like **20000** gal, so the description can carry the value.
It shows **944.8** gal
